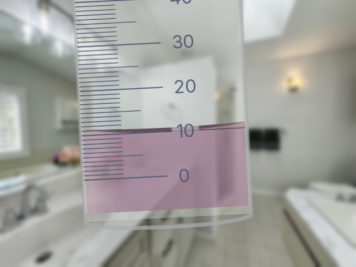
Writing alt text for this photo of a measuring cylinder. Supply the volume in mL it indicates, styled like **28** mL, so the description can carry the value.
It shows **10** mL
